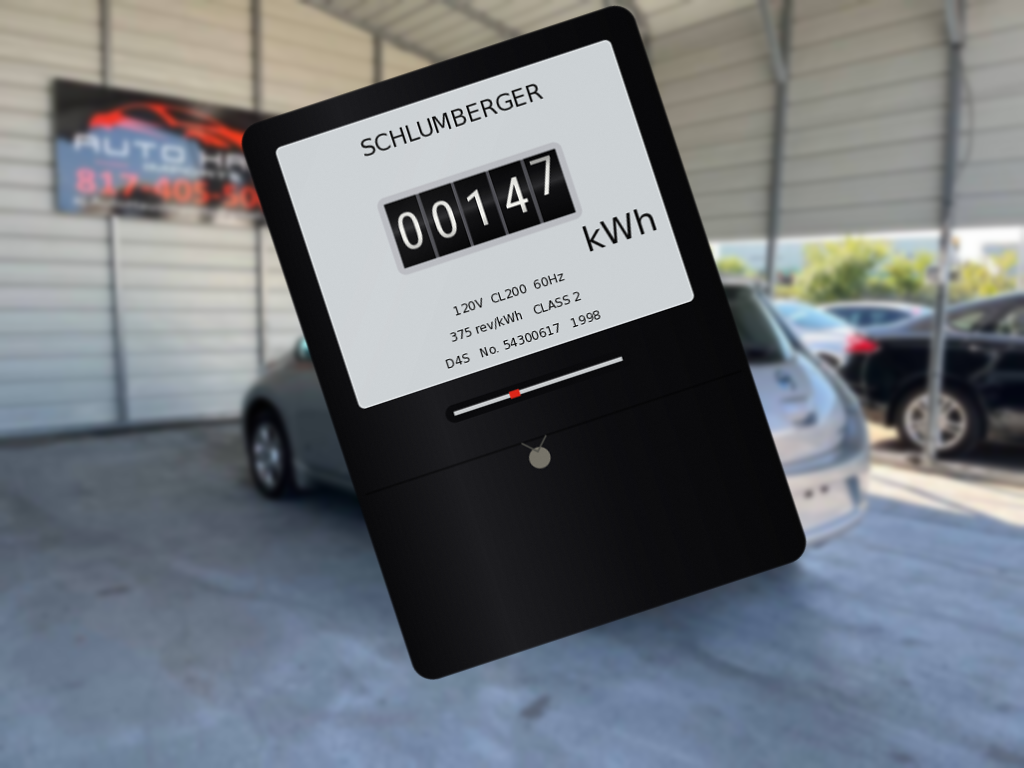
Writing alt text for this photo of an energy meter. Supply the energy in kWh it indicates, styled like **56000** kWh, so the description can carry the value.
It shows **147** kWh
